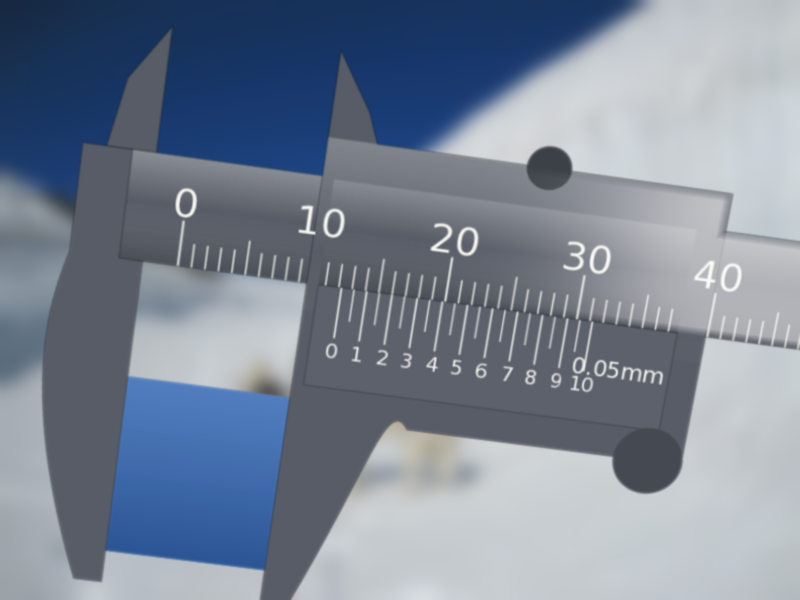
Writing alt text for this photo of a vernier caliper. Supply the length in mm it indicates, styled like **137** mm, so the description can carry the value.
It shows **12.2** mm
